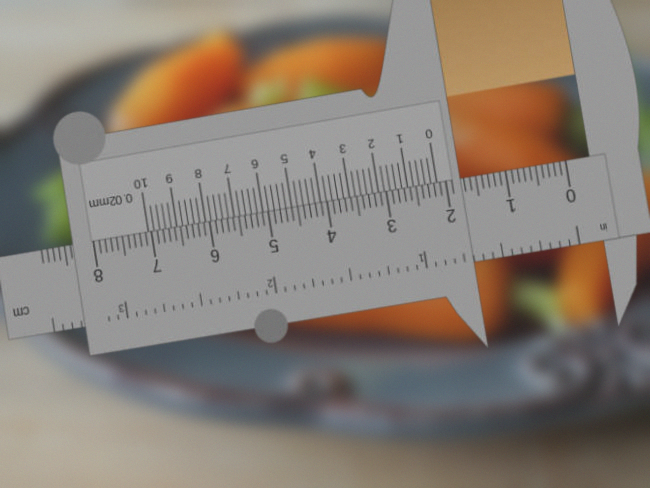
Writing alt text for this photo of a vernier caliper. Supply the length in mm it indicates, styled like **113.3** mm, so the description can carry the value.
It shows **21.5** mm
